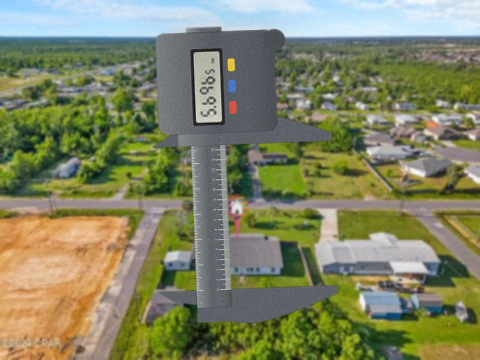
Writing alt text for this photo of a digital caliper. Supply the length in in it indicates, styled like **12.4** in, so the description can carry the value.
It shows **5.6965** in
